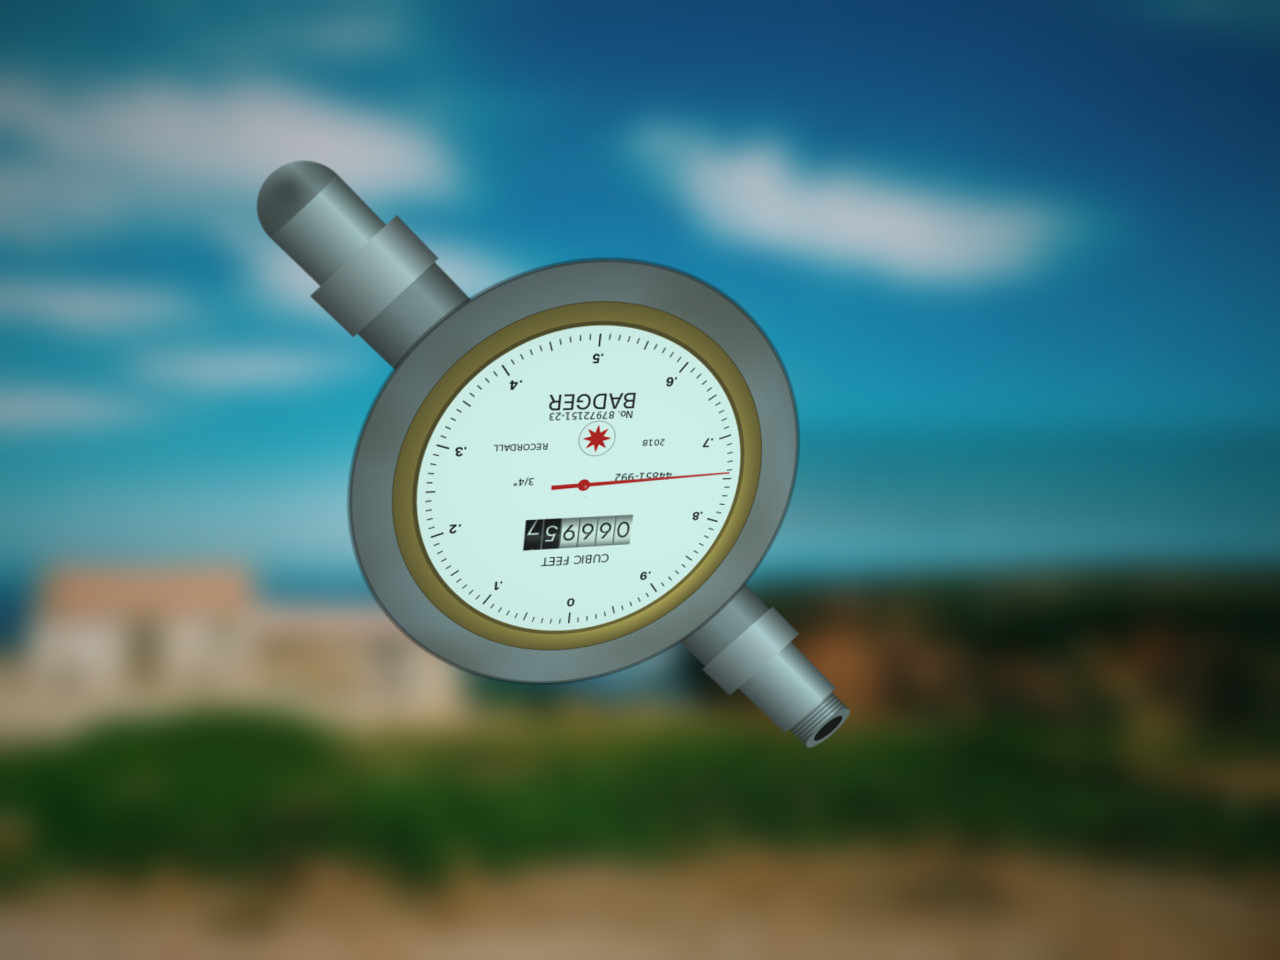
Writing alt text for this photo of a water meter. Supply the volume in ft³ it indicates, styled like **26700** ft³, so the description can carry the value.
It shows **66956.74** ft³
